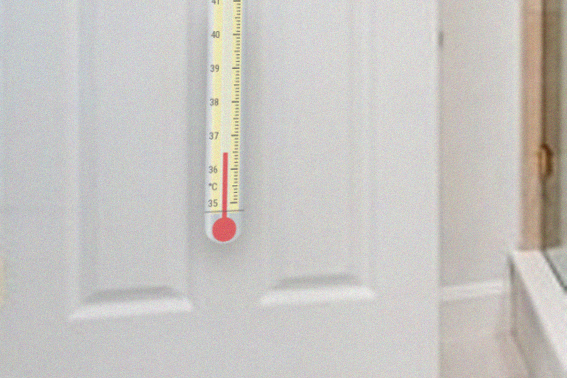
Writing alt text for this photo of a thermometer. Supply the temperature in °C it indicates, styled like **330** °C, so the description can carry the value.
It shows **36.5** °C
